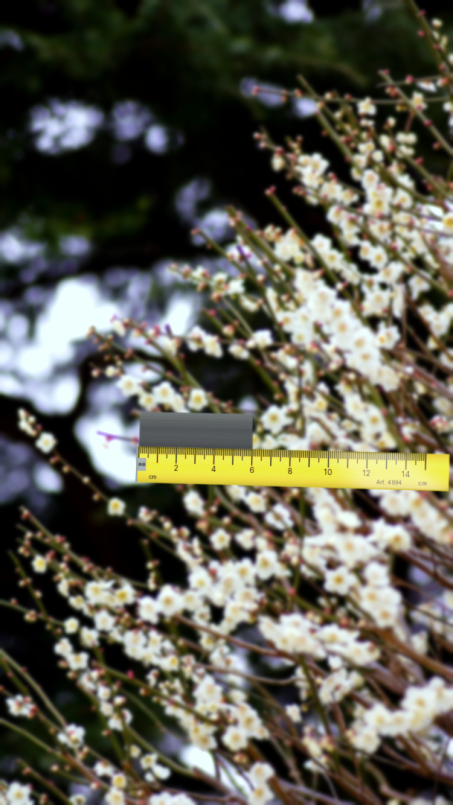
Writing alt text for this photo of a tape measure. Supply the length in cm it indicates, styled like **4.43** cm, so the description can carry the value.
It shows **6** cm
